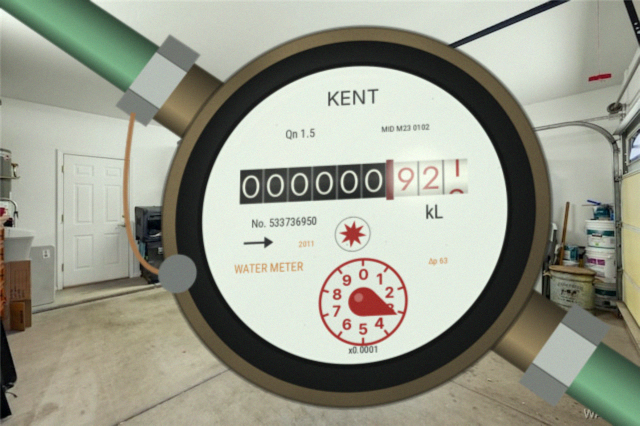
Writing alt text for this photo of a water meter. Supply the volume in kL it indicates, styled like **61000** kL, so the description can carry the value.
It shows **0.9213** kL
